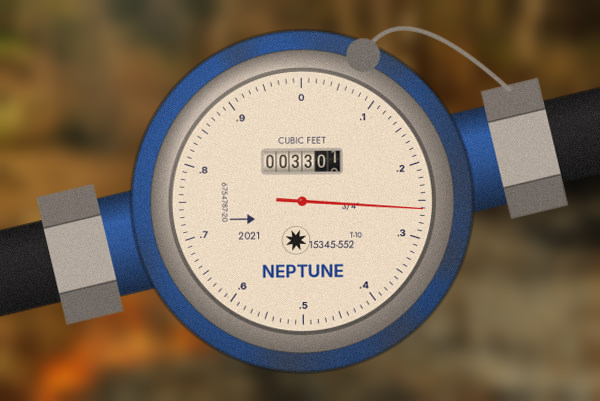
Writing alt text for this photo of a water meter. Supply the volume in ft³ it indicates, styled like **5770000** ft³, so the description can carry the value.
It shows **3301.26** ft³
